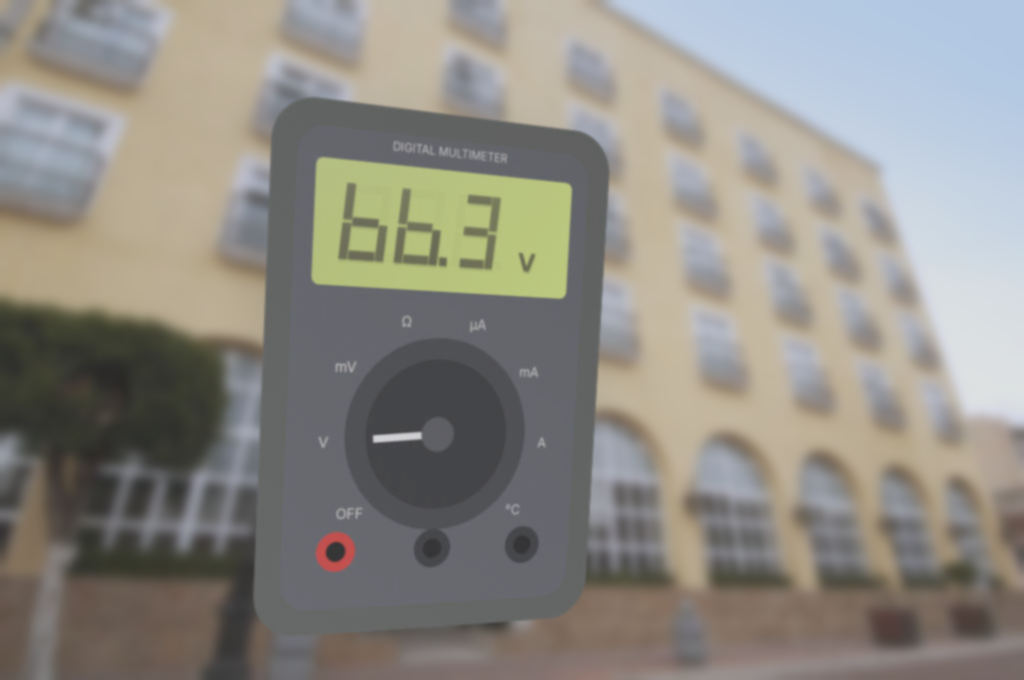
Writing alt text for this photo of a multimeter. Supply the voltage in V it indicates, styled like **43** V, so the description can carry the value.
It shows **66.3** V
